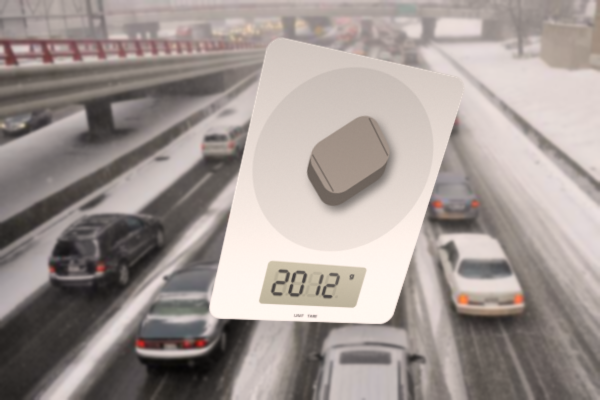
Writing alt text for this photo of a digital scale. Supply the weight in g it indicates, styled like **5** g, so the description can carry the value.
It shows **2012** g
